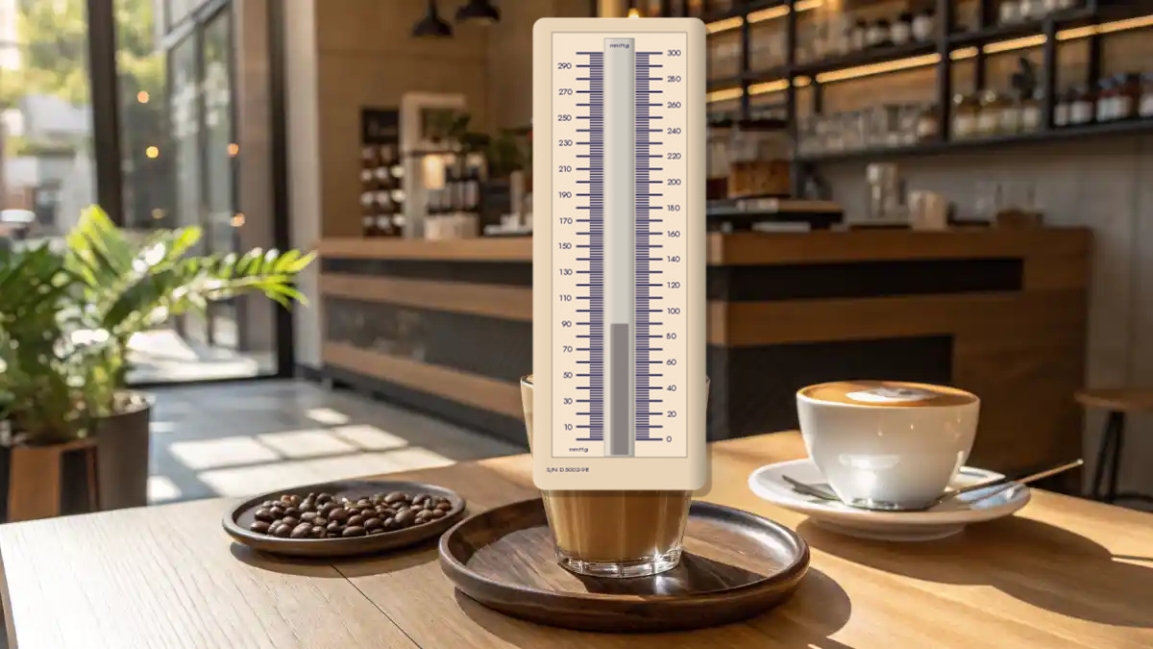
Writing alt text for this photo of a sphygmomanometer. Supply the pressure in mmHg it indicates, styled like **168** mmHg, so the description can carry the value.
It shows **90** mmHg
